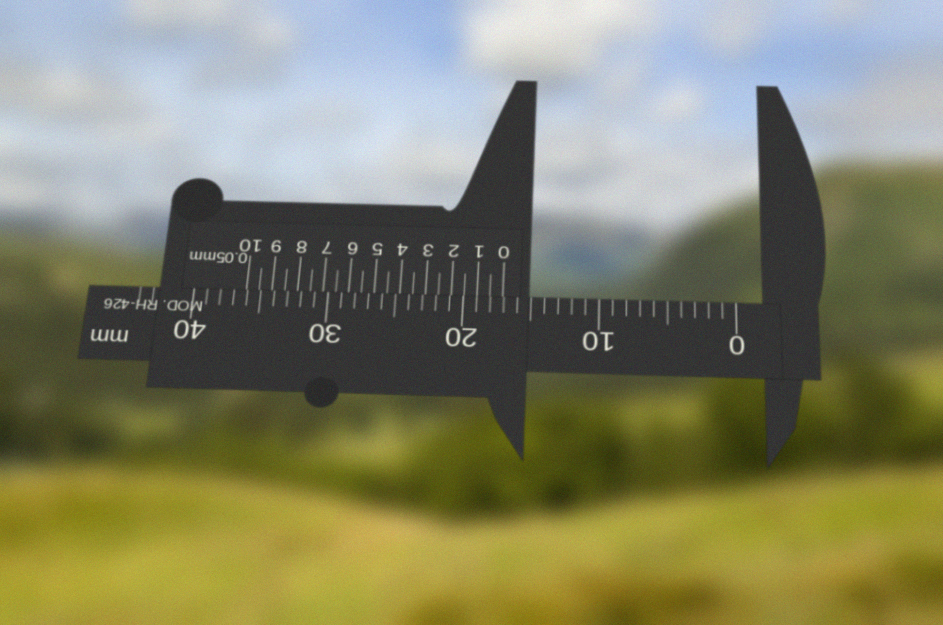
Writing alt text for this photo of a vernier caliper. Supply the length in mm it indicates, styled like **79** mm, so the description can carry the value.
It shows **17.1** mm
